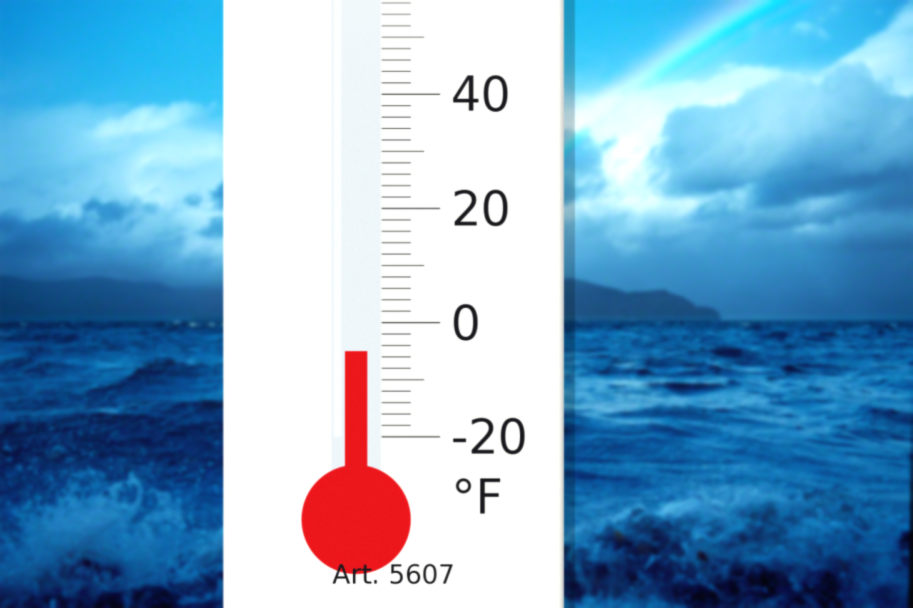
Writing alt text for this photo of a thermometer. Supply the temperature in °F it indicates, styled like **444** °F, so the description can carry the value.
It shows **-5** °F
